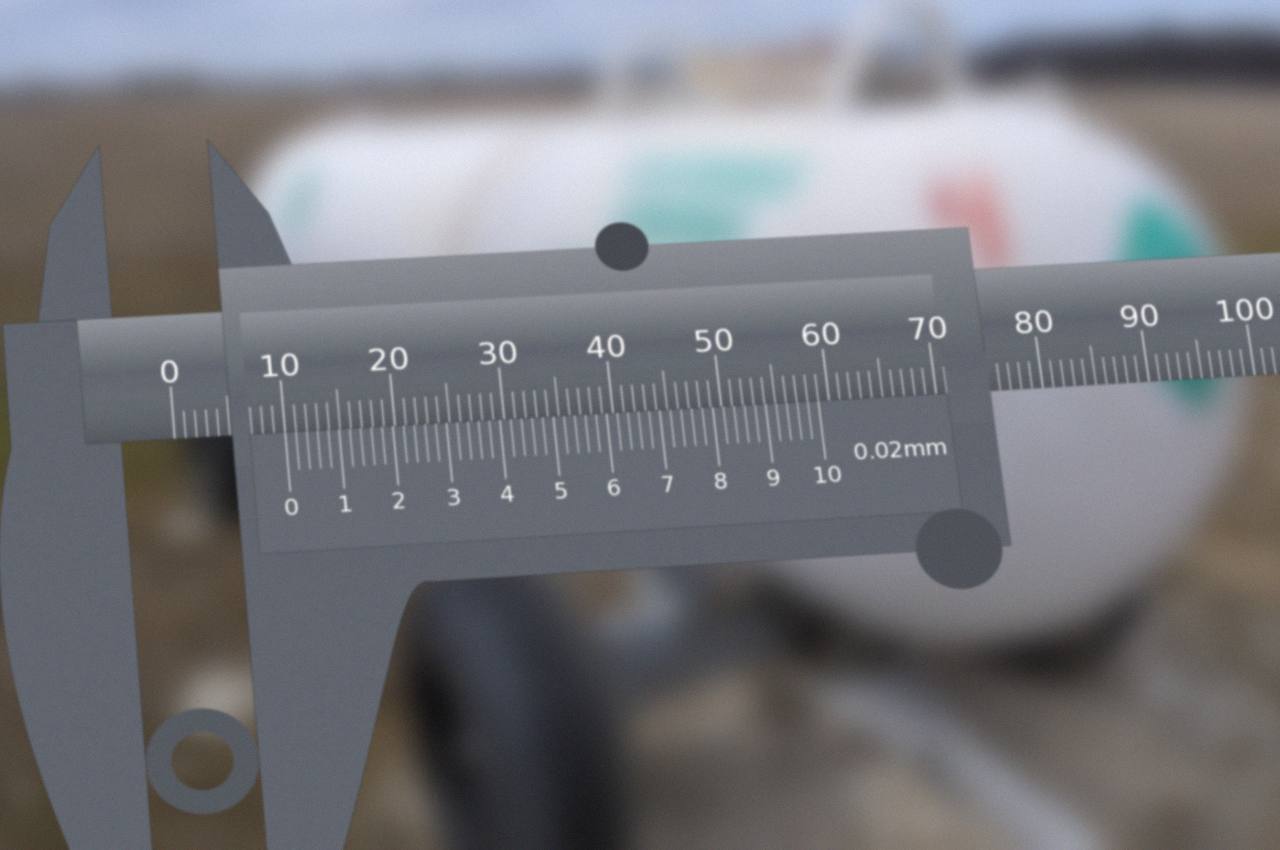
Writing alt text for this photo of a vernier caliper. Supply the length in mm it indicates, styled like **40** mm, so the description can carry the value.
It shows **10.0** mm
